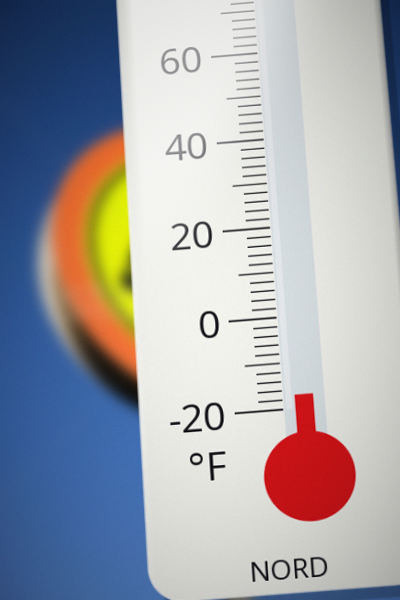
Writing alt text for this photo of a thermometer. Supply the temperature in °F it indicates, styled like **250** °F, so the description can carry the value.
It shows **-17** °F
